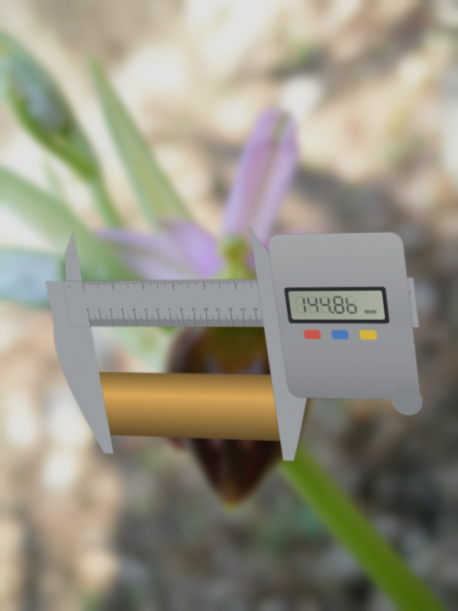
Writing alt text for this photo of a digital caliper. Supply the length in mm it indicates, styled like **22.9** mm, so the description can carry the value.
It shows **144.86** mm
